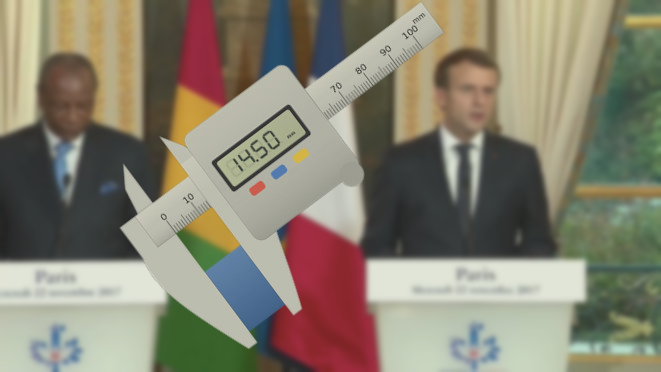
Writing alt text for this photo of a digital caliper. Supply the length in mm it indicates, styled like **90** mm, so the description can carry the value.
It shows **14.50** mm
